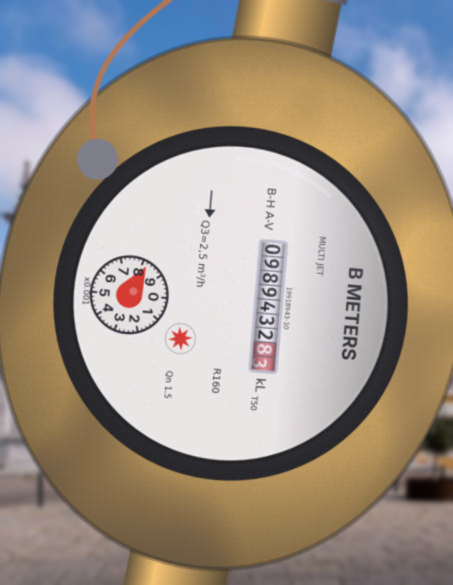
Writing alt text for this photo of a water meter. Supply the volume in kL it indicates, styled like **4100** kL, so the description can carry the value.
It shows **989432.828** kL
